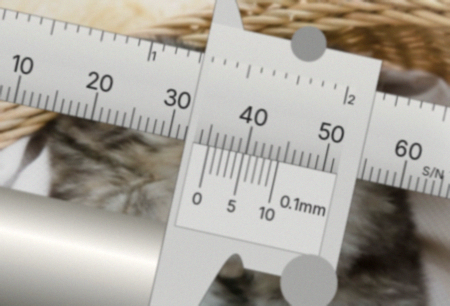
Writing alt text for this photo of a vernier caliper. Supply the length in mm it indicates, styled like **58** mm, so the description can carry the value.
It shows **35.2** mm
